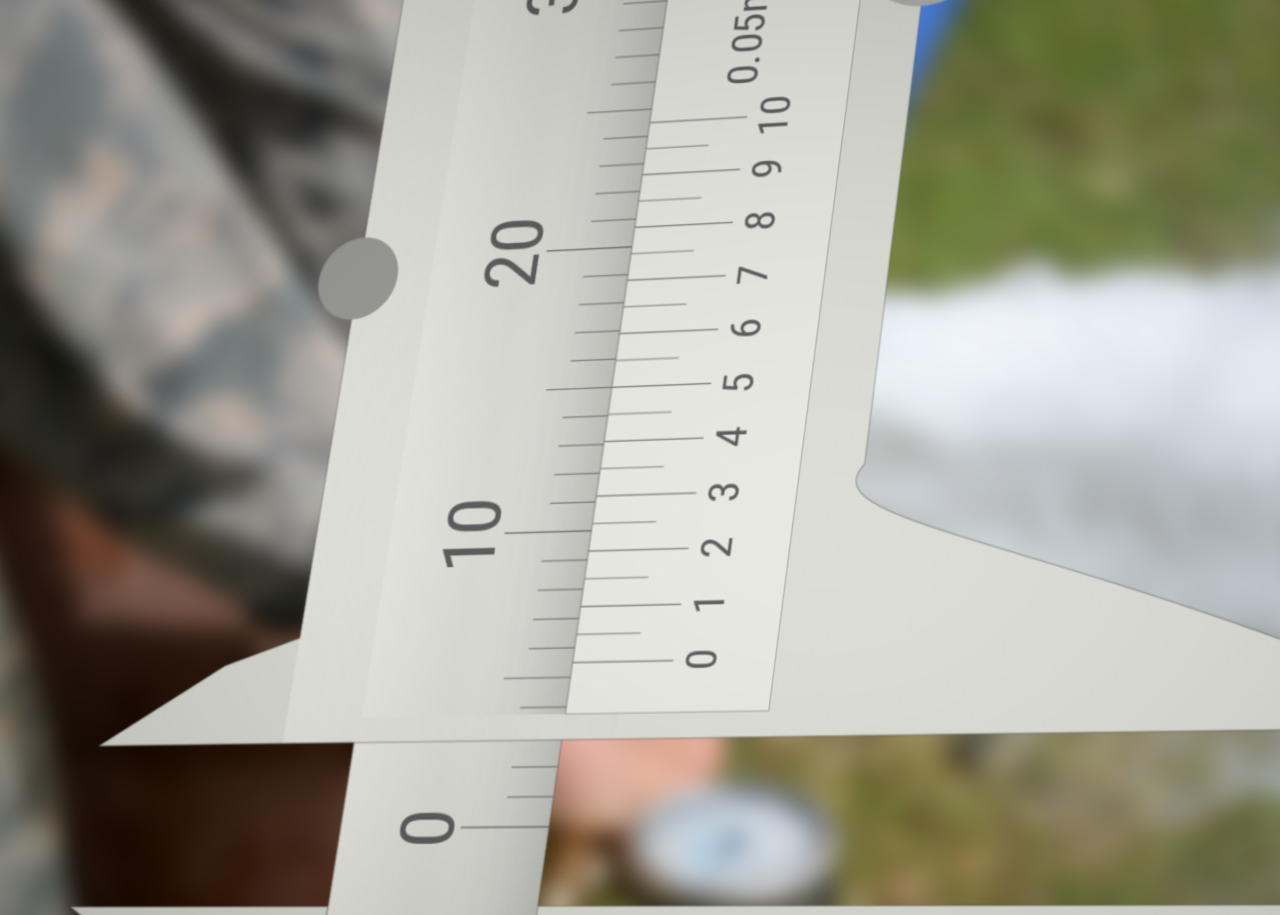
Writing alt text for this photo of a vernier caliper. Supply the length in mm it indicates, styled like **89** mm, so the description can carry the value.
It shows **5.50** mm
